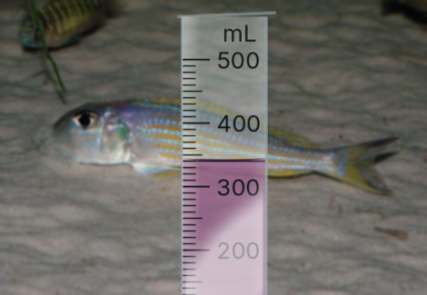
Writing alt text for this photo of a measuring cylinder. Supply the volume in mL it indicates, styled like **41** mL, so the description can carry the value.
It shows **340** mL
